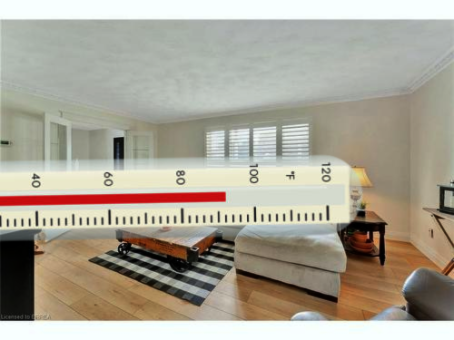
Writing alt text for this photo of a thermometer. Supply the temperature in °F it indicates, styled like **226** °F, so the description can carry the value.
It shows **92** °F
